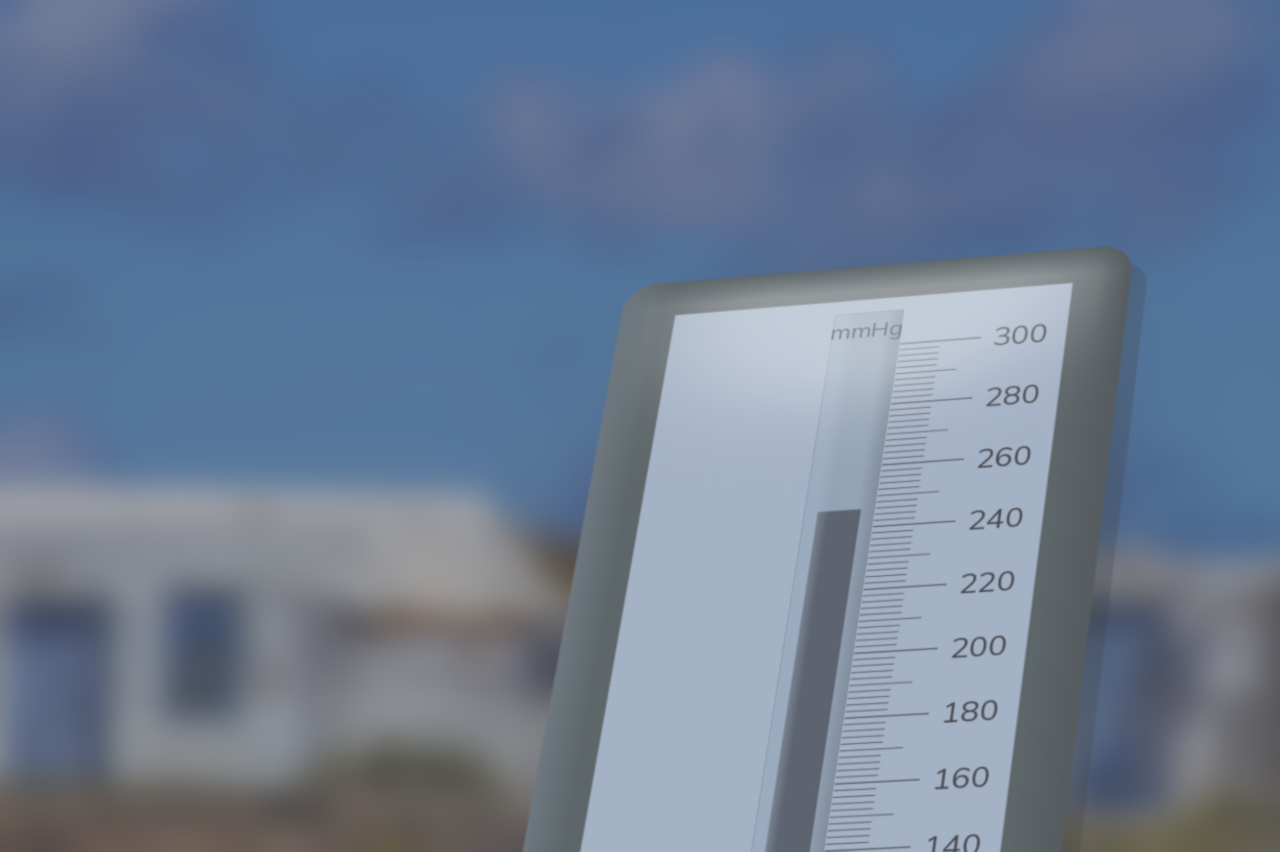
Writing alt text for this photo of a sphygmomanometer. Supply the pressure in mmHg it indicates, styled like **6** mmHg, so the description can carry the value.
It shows **246** mmHg
